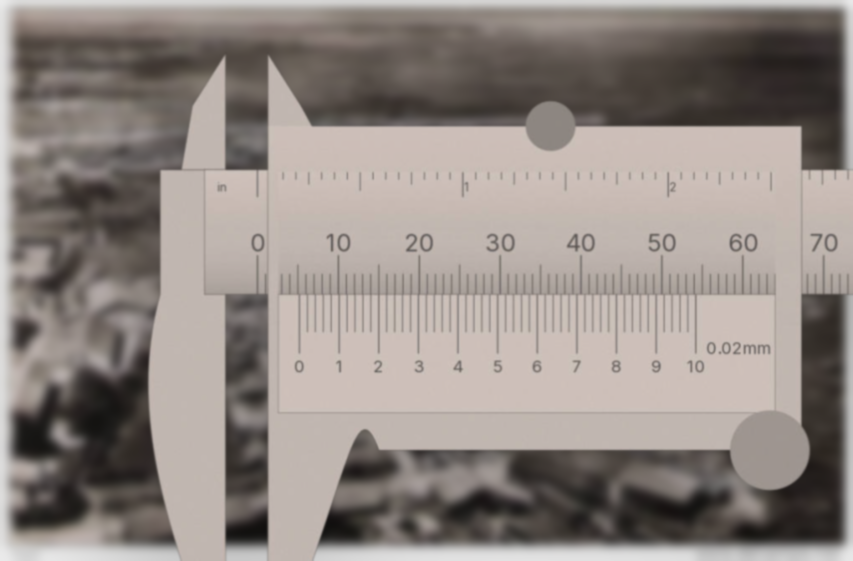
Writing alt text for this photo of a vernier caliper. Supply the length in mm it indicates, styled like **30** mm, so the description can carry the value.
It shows **5.2** mm
